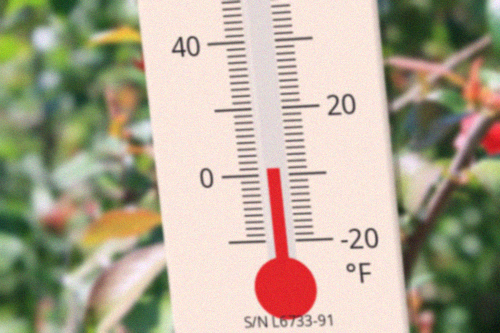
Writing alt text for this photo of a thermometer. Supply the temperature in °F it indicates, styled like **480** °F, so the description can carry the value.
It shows **2** °F
